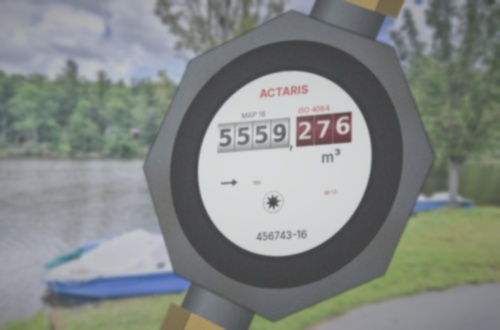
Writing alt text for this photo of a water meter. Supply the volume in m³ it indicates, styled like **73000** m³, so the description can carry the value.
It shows **5559.276** m³
